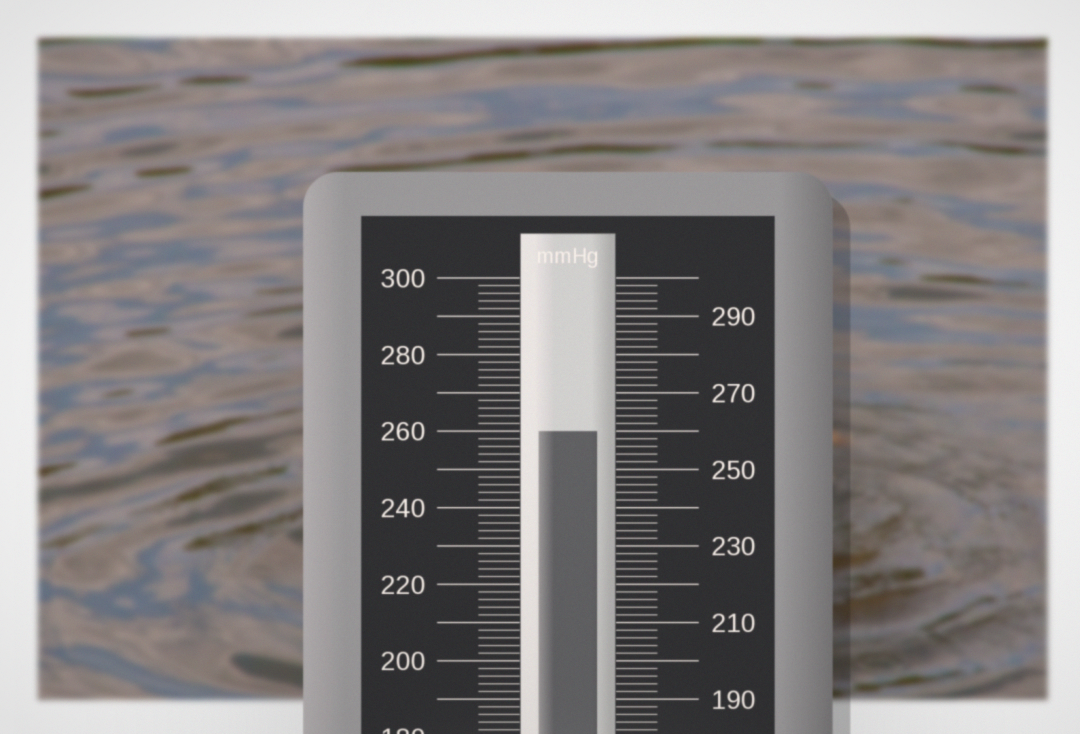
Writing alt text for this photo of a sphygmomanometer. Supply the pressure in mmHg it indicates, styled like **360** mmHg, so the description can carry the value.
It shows **260** mmHg
